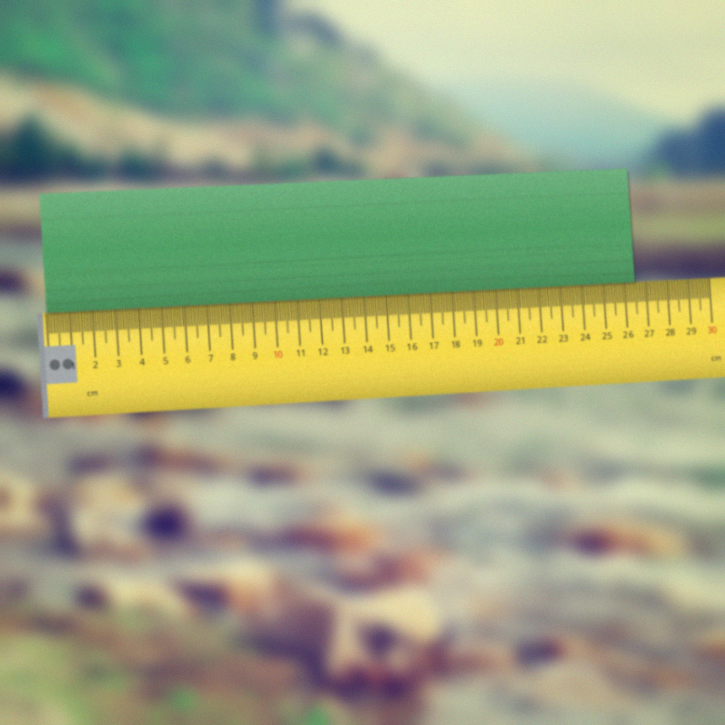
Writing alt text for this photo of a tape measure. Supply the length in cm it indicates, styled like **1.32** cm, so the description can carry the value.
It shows **26.5** cm
